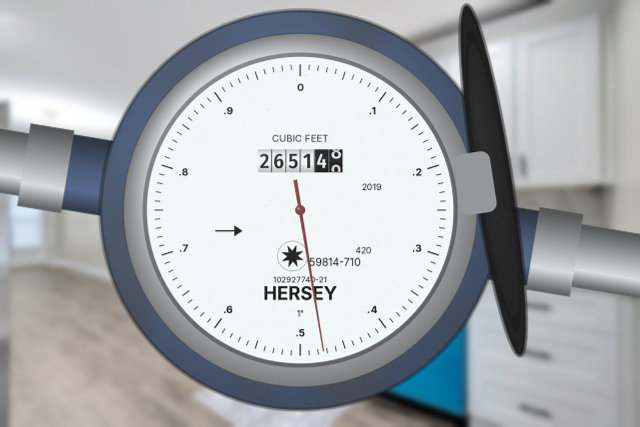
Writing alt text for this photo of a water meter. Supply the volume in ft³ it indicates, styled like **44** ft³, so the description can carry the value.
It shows **265148.47** ft³
